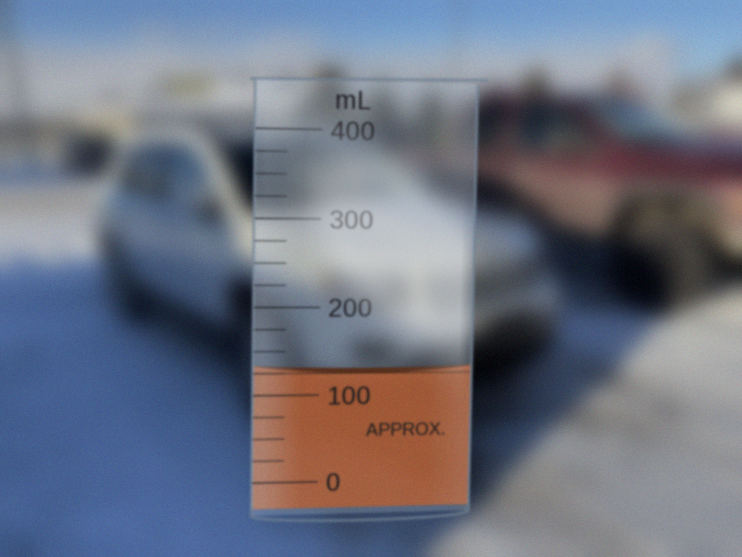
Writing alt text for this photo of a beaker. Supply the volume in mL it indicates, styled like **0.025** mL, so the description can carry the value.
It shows **125** mL
